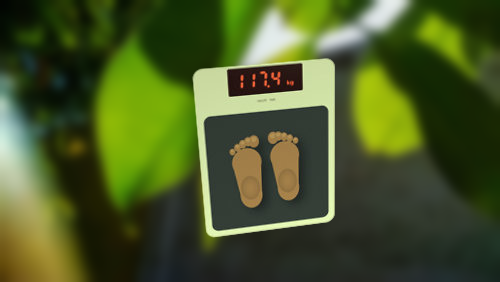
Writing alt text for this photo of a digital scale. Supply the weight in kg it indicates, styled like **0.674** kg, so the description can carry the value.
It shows **117.4** kg
